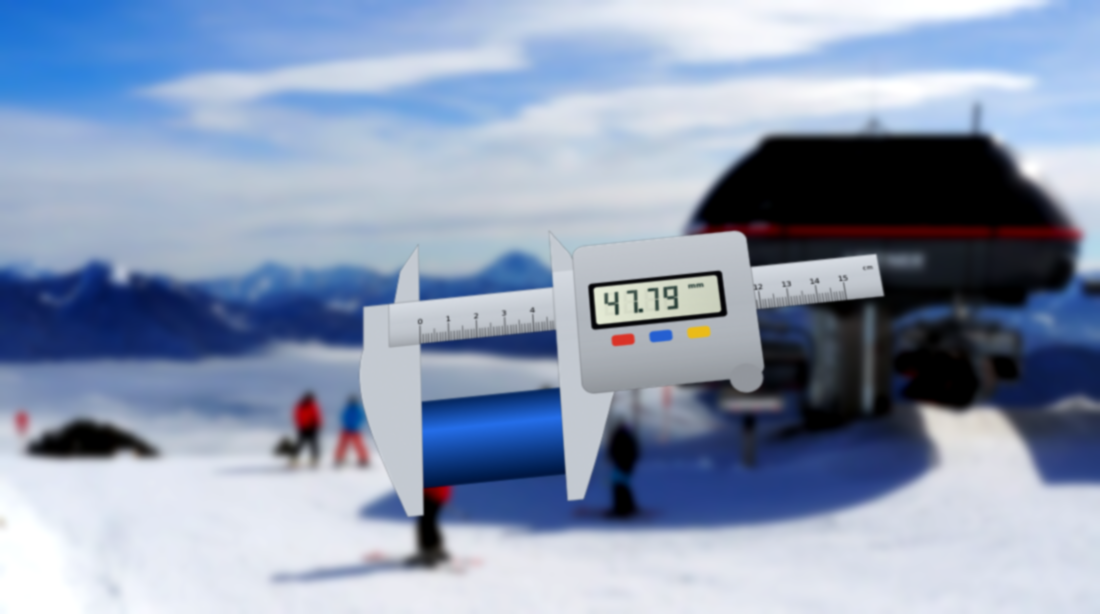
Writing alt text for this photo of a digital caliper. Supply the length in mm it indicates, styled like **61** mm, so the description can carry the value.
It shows **47.79** mm
